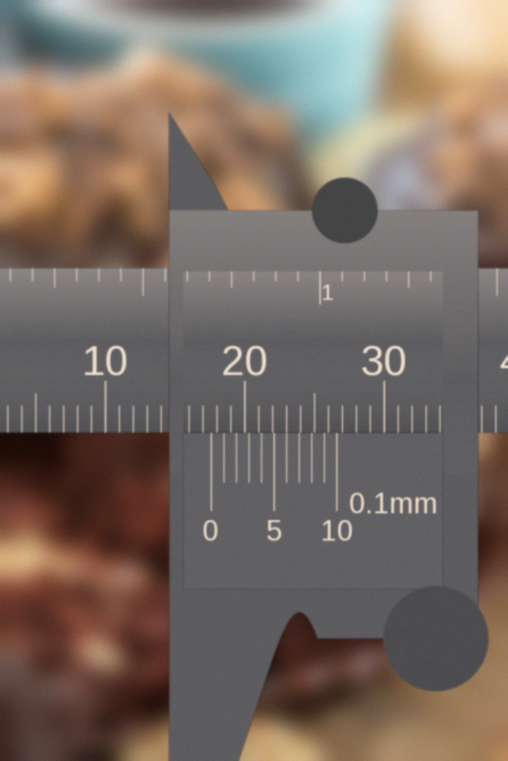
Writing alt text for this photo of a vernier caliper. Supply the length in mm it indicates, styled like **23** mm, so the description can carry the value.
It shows **17.6** mm
